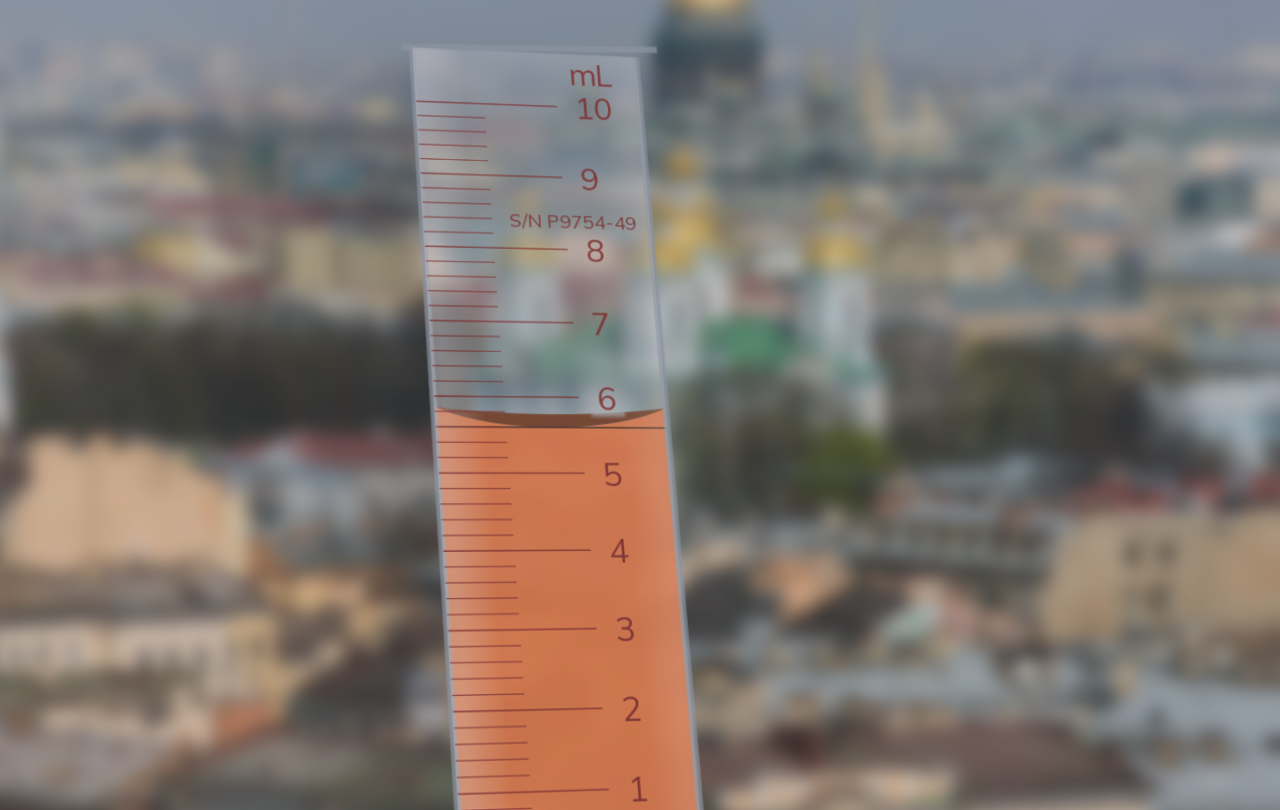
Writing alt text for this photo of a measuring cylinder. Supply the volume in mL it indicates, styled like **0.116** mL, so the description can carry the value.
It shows **5.6** mL
